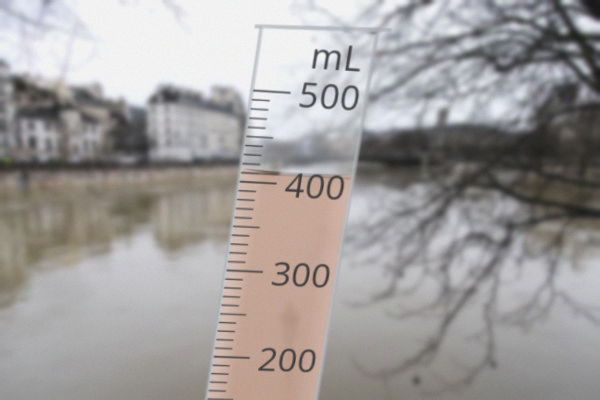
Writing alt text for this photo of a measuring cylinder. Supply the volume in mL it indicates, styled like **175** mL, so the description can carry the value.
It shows **410** mL
